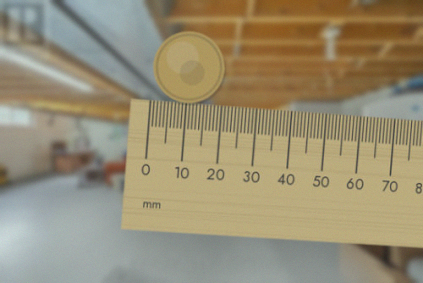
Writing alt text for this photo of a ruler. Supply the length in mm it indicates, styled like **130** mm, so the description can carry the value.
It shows **20** mm
